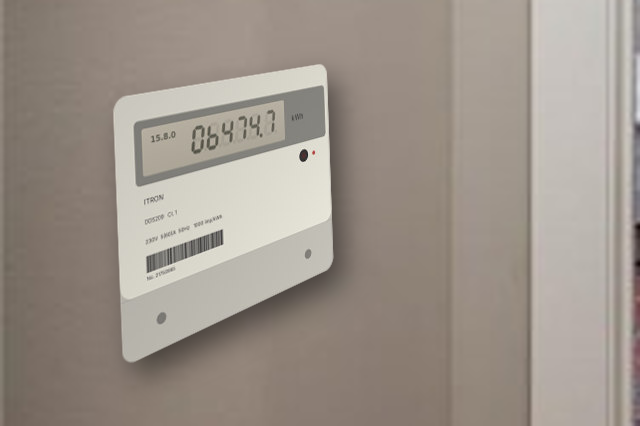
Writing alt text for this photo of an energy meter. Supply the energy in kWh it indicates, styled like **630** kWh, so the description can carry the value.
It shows **6474.7** kWh
